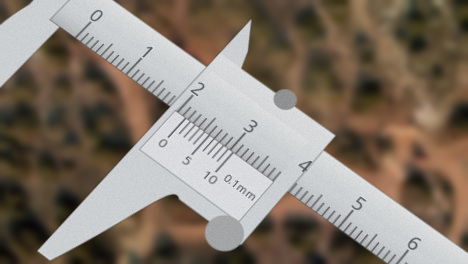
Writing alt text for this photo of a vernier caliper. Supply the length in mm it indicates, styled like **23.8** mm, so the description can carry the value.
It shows **21.6** mm
